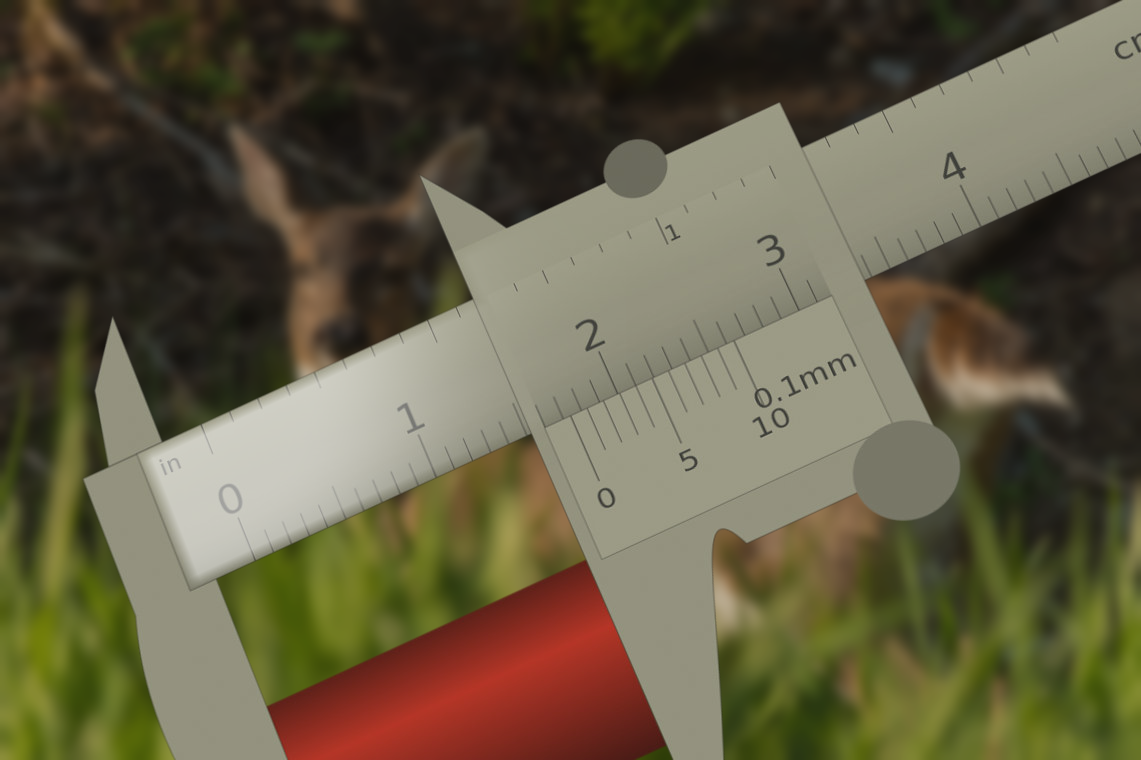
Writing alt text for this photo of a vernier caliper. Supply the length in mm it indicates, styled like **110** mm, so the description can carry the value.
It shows **17.4** mm
